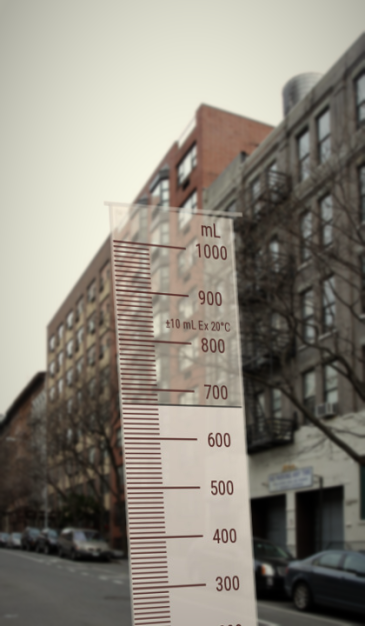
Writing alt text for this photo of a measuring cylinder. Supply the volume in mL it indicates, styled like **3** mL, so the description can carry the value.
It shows **670** mL
